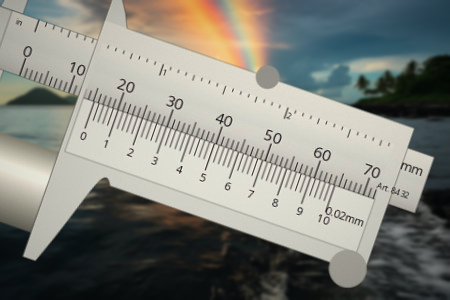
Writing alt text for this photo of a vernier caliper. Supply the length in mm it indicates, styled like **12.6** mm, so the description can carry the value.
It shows **15.2** mm
